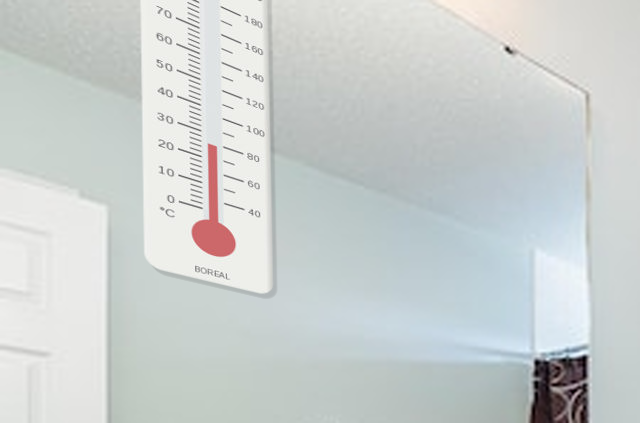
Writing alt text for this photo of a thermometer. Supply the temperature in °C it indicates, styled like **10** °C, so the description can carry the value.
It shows **26** °C
